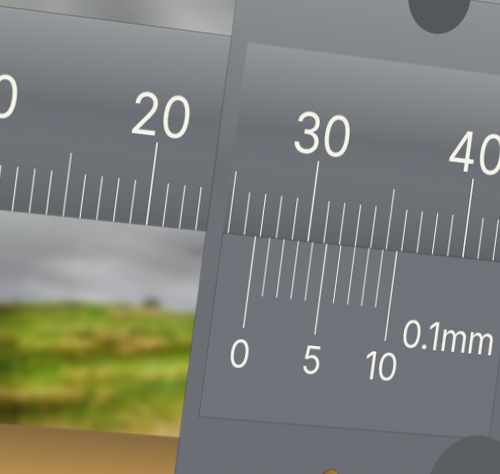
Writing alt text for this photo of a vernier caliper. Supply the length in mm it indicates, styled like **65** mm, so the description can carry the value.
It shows **26.7** mm
